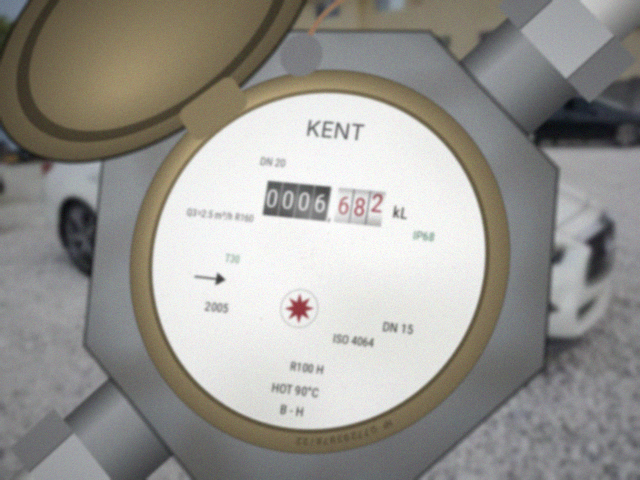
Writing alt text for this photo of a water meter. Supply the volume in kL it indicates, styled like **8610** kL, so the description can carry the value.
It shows **6.682** kL
